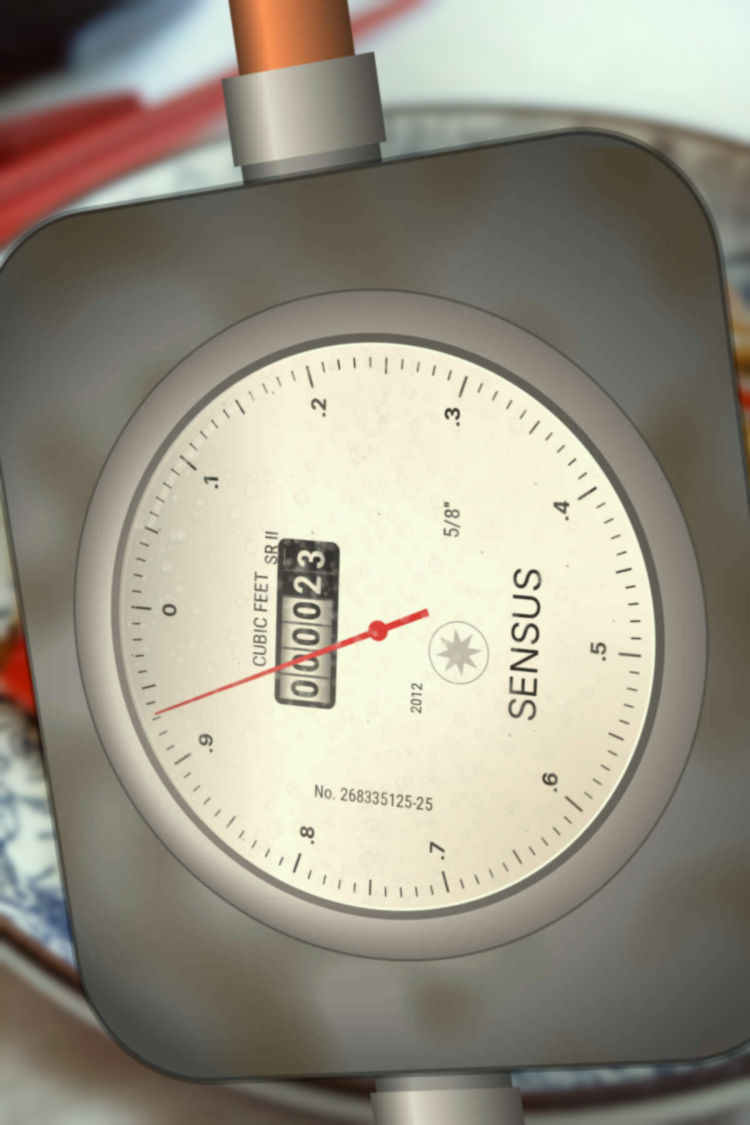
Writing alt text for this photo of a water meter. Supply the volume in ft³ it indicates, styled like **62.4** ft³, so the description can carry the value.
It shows **22.93** ft³
